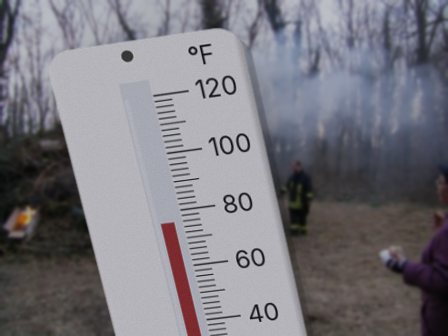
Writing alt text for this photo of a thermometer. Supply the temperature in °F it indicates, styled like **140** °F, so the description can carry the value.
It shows **76** °F
